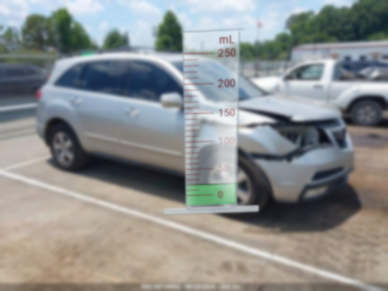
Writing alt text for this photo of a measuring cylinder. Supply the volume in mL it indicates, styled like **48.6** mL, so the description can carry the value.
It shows **20** mL
